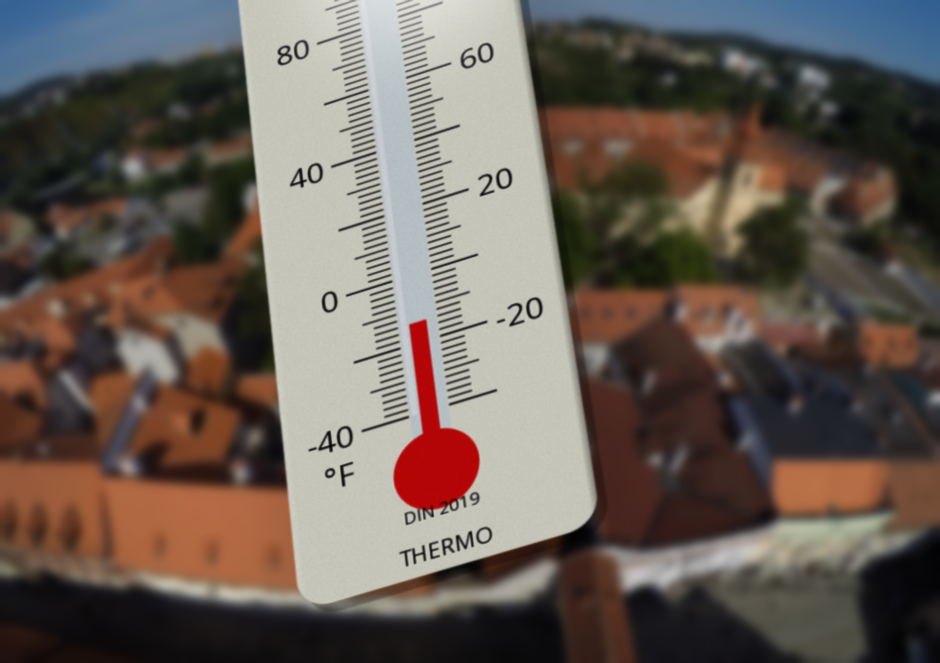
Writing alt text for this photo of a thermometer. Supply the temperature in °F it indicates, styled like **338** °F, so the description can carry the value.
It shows **-14** °F
